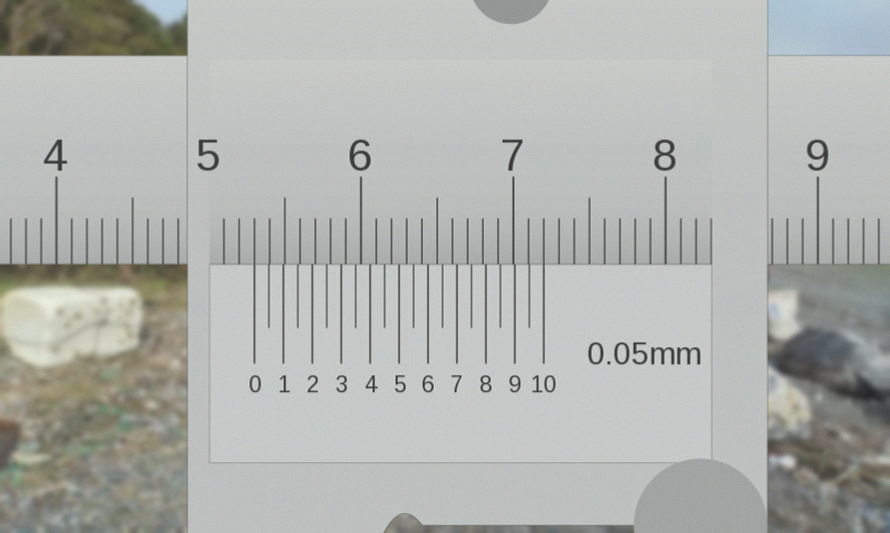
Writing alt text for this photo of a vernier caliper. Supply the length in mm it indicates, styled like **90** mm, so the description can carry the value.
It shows **53.0** mm
